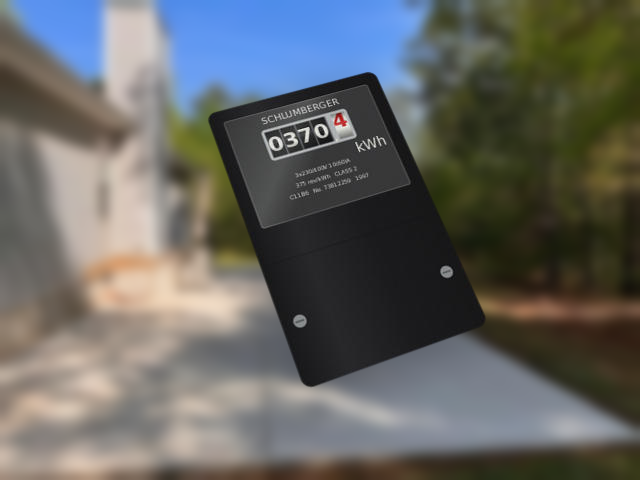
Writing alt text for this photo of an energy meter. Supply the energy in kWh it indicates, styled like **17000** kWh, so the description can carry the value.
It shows **370.4** kWh
